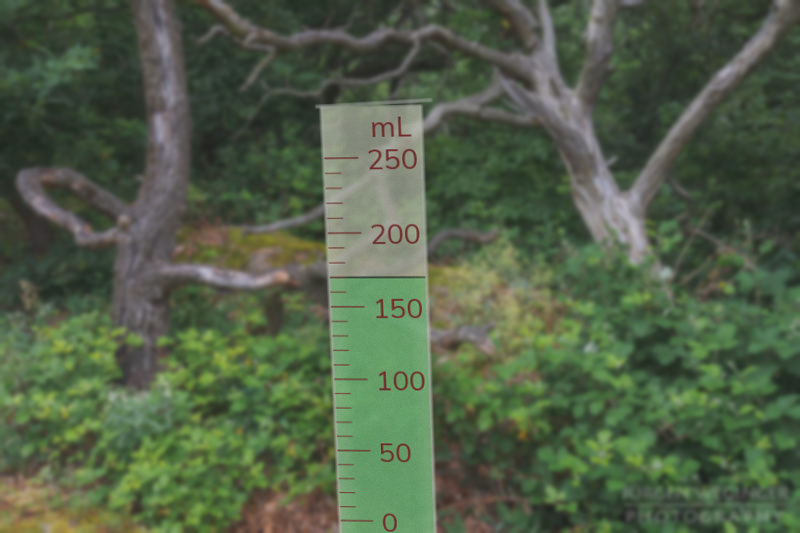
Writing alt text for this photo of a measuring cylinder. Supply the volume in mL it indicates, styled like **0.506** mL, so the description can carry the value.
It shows **170** mL
